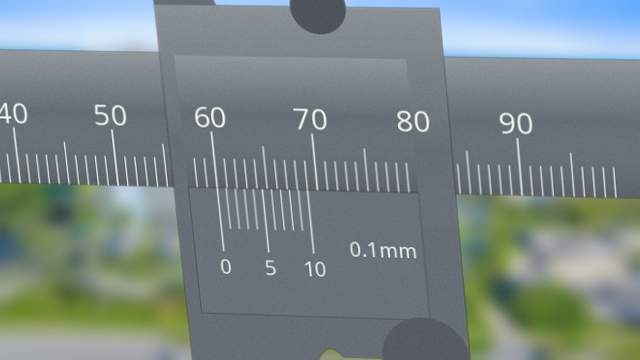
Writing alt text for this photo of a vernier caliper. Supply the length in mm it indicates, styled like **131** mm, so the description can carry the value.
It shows **60.0** mm
